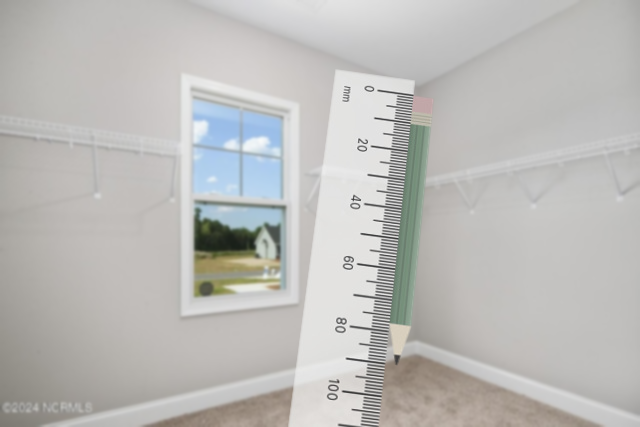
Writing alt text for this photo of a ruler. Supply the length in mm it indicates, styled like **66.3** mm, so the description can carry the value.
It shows **90** mm
